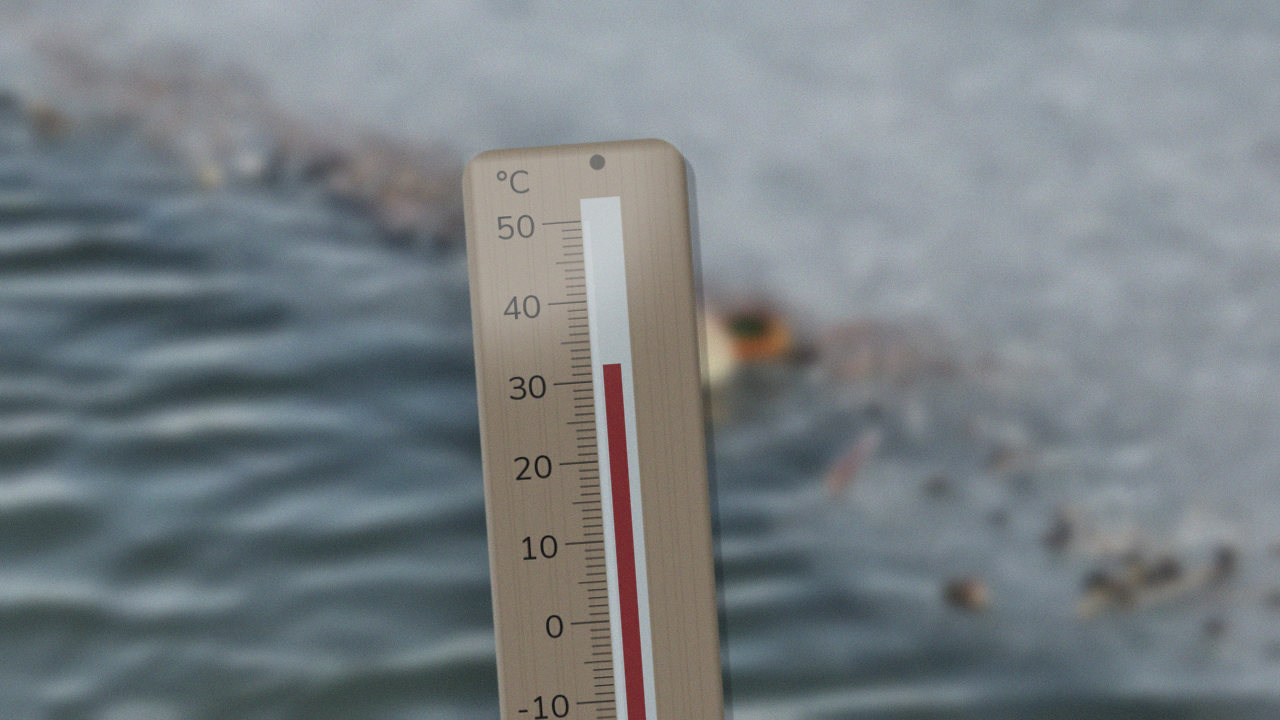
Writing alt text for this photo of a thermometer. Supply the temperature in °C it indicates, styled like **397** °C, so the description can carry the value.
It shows **32** °C
